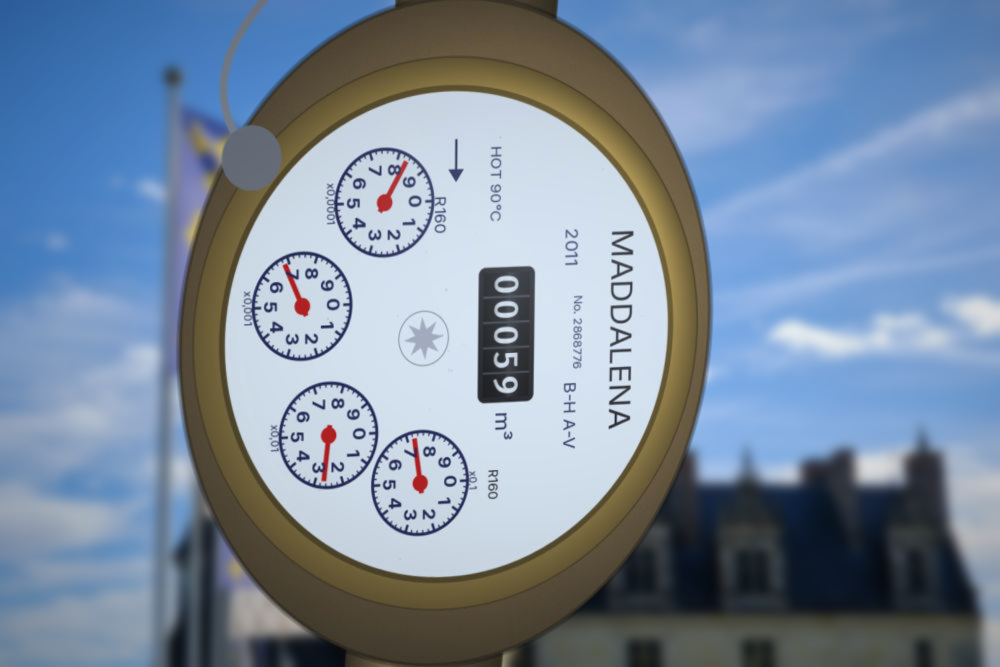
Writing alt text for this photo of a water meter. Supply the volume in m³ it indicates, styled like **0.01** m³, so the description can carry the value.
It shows **59.7268** m³
